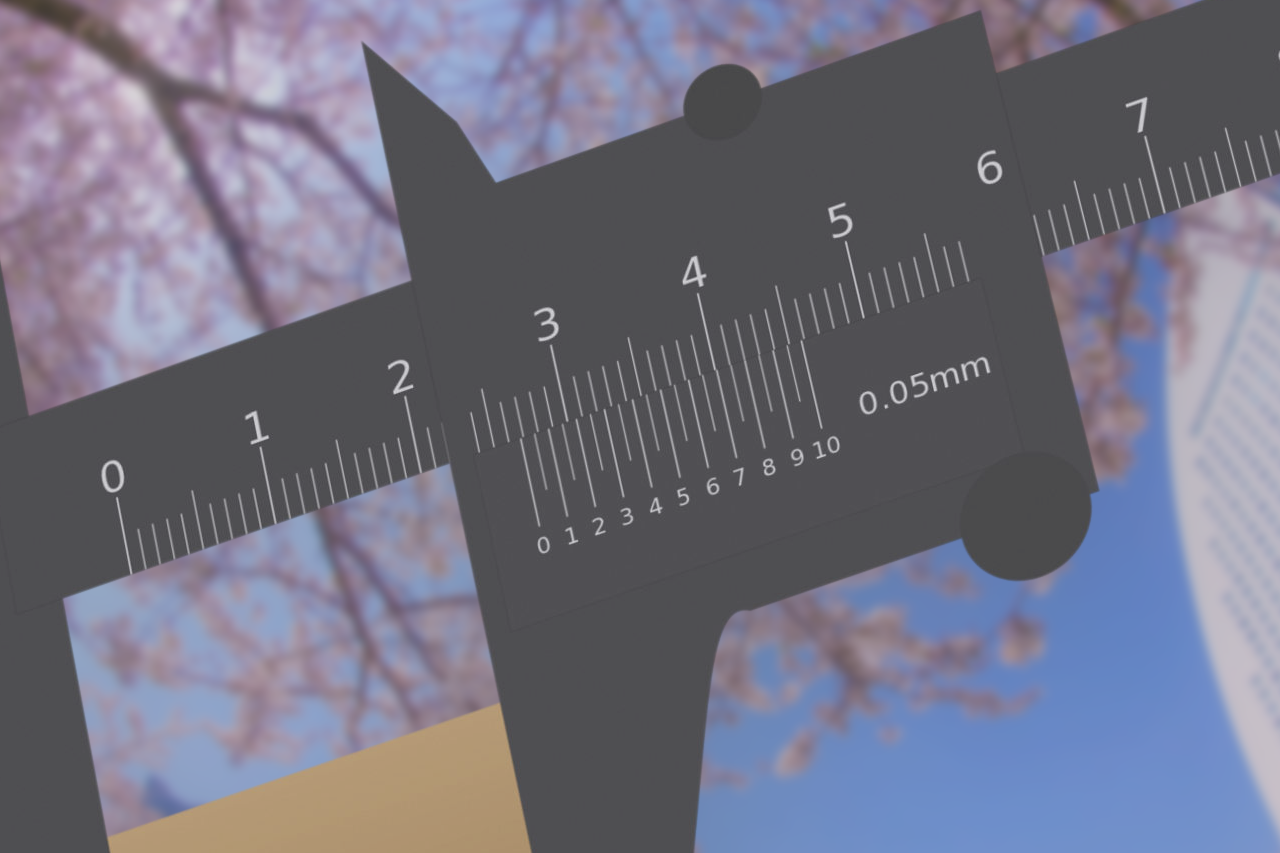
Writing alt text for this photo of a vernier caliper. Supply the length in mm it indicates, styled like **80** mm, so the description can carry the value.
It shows **26.8** mm
